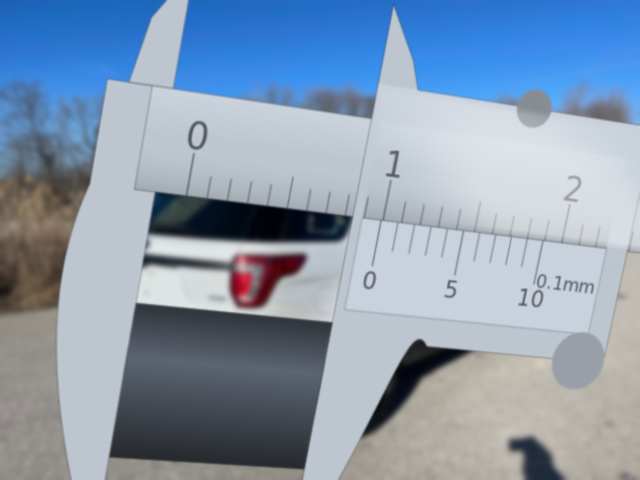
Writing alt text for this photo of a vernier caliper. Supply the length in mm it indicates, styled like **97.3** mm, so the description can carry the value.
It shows **9.9** mm
